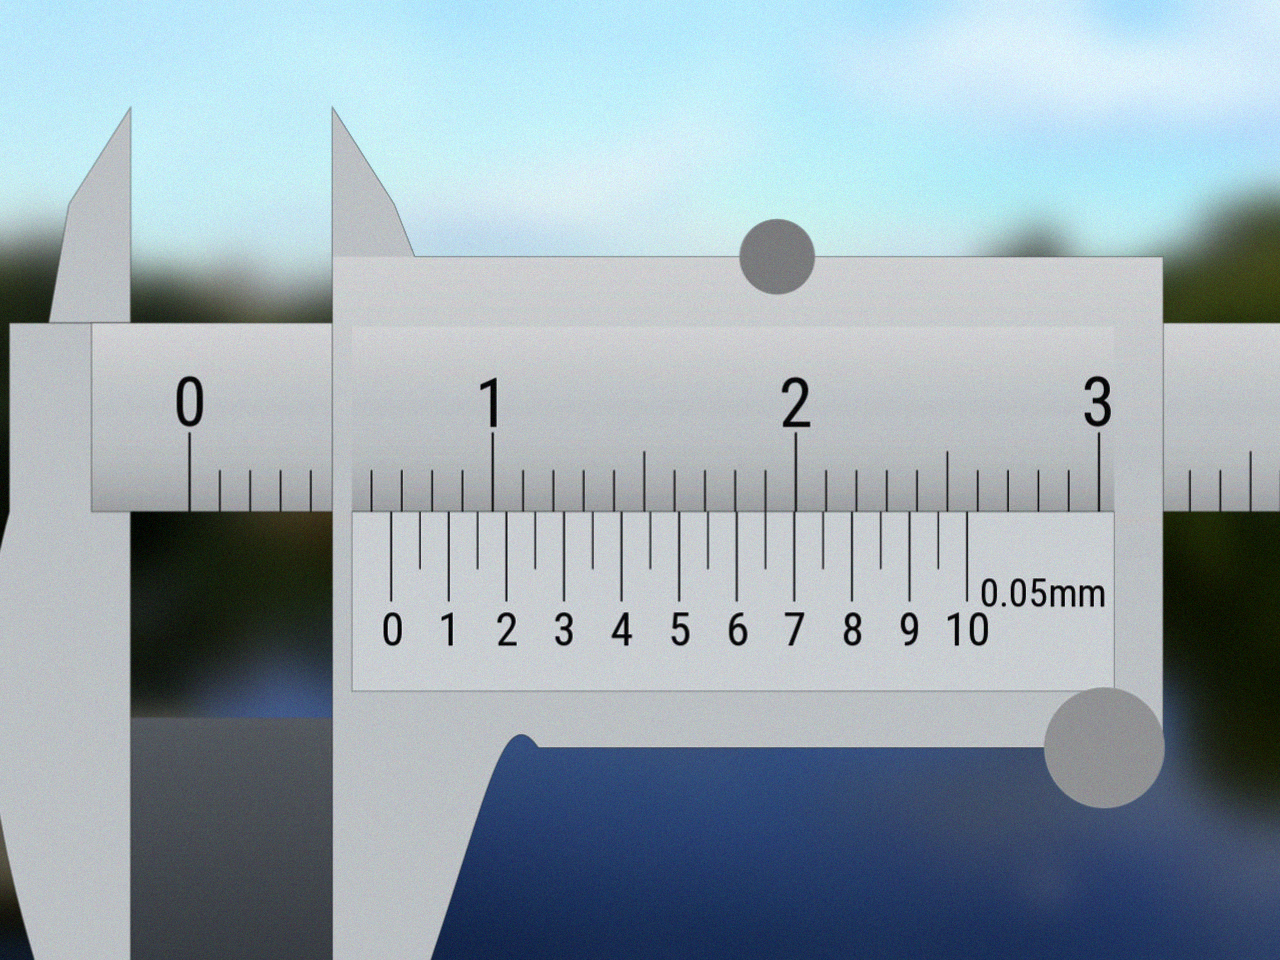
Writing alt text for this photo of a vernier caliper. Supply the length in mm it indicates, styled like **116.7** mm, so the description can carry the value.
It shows **6.65** mm
